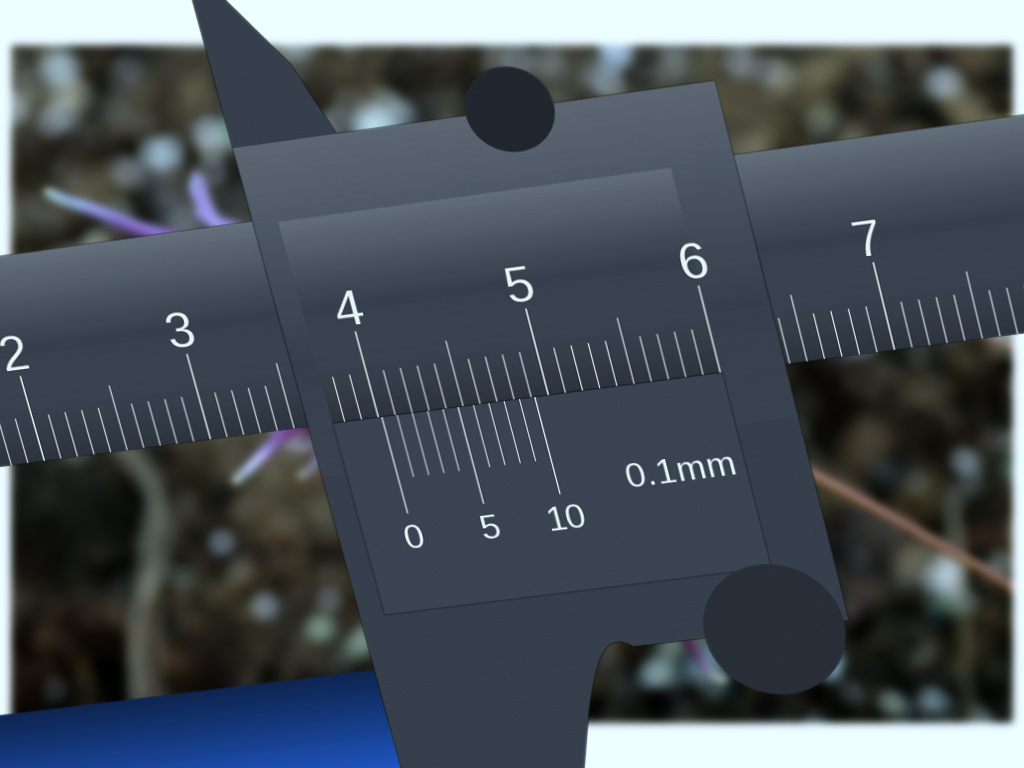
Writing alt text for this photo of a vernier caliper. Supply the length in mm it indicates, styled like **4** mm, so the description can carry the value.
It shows **40.2** mm
